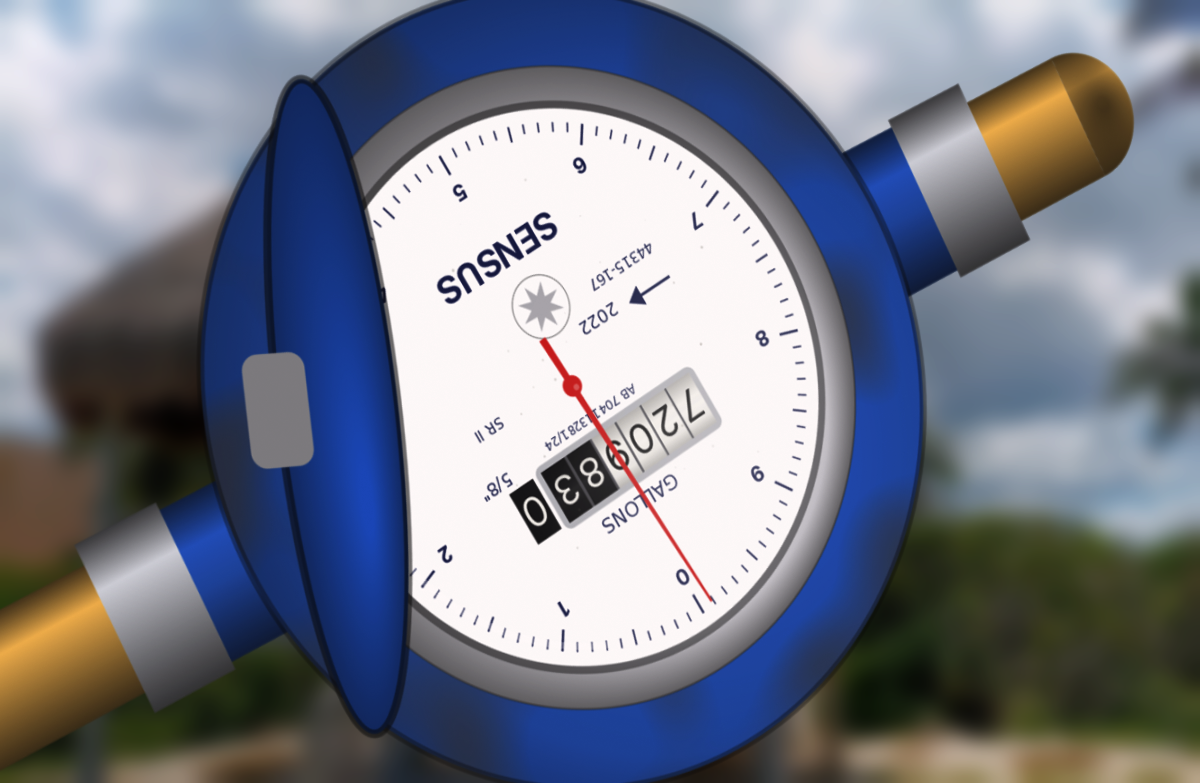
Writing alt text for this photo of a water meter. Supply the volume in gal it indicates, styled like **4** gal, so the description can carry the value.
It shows **7209829.9** gal
